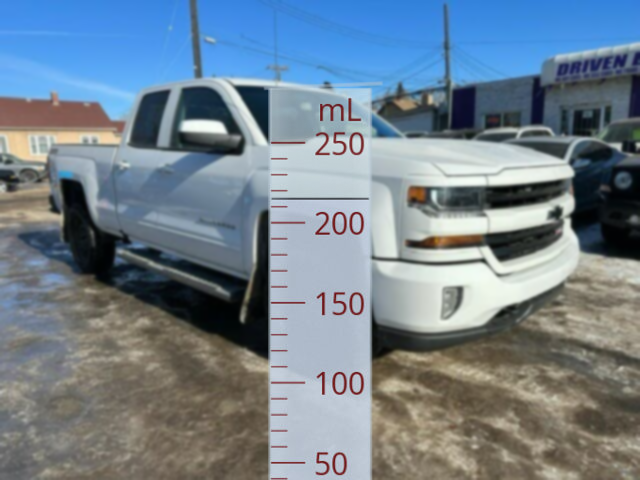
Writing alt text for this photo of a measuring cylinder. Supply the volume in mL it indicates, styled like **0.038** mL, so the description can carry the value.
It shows **215** mL
